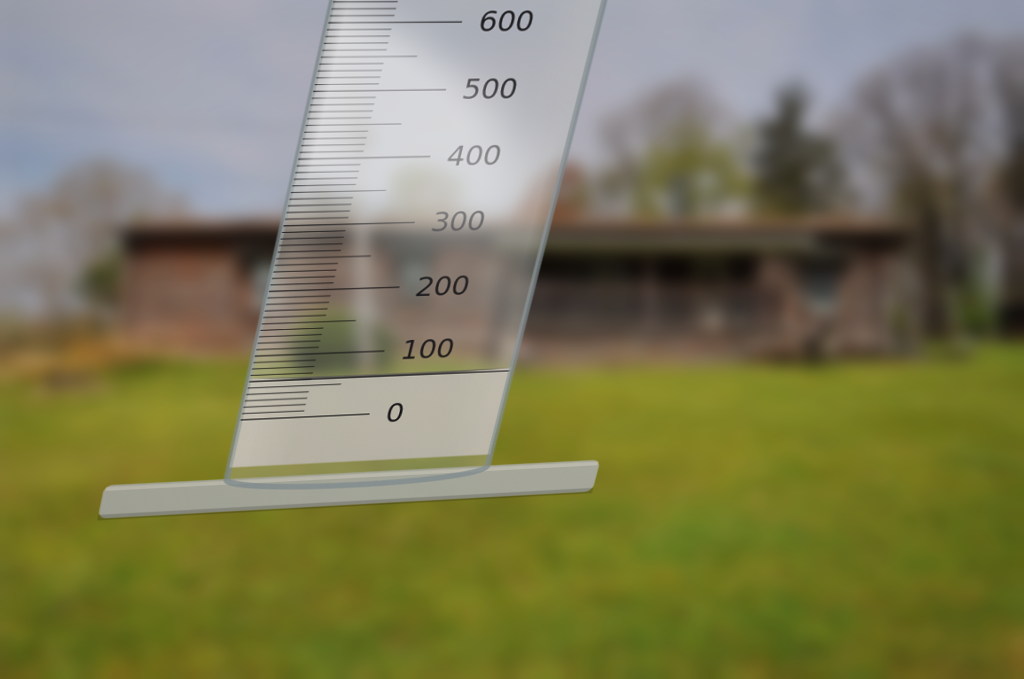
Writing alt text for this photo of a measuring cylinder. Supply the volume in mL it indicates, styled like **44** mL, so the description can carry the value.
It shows **60** mL
